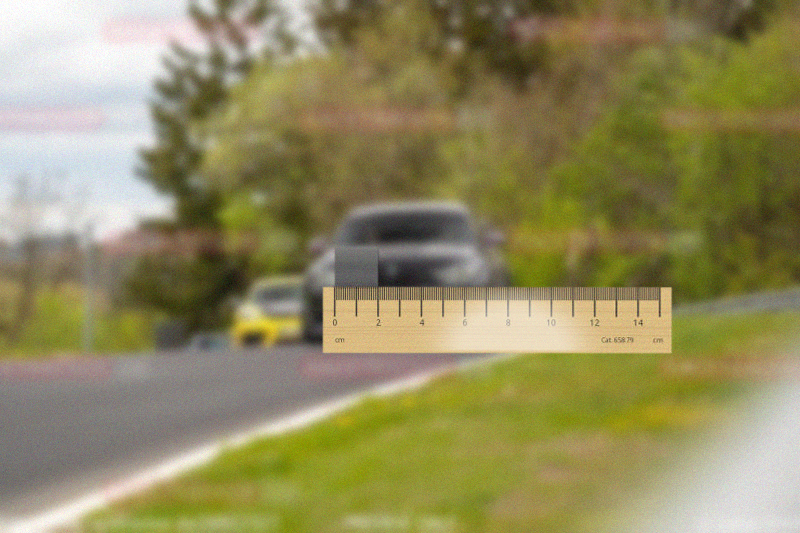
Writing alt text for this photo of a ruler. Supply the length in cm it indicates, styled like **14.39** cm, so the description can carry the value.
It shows **2** cm
